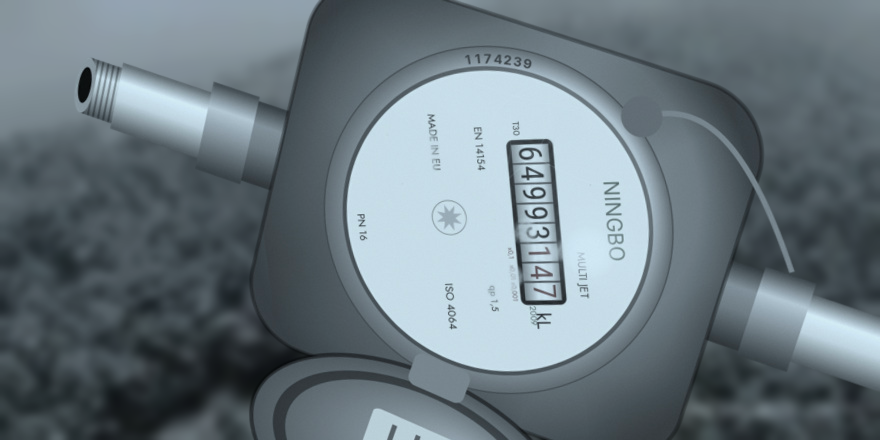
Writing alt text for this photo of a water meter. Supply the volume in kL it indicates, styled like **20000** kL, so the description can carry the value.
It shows **64993.147** kL
